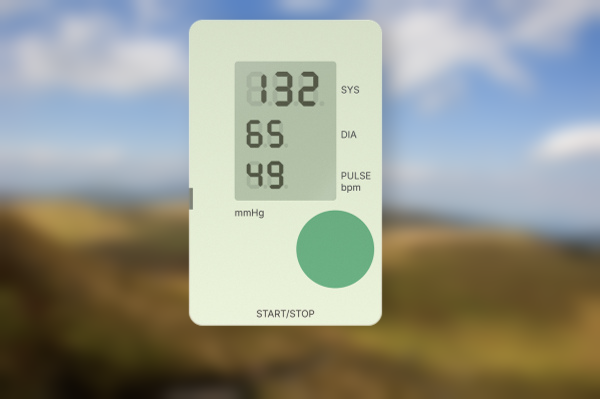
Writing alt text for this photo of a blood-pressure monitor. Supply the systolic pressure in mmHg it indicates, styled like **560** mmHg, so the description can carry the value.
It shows **132** mmHg
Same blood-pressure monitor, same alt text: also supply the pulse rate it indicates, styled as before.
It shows **49** bpm
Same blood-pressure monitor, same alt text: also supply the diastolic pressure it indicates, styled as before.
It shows **65** mmHg
